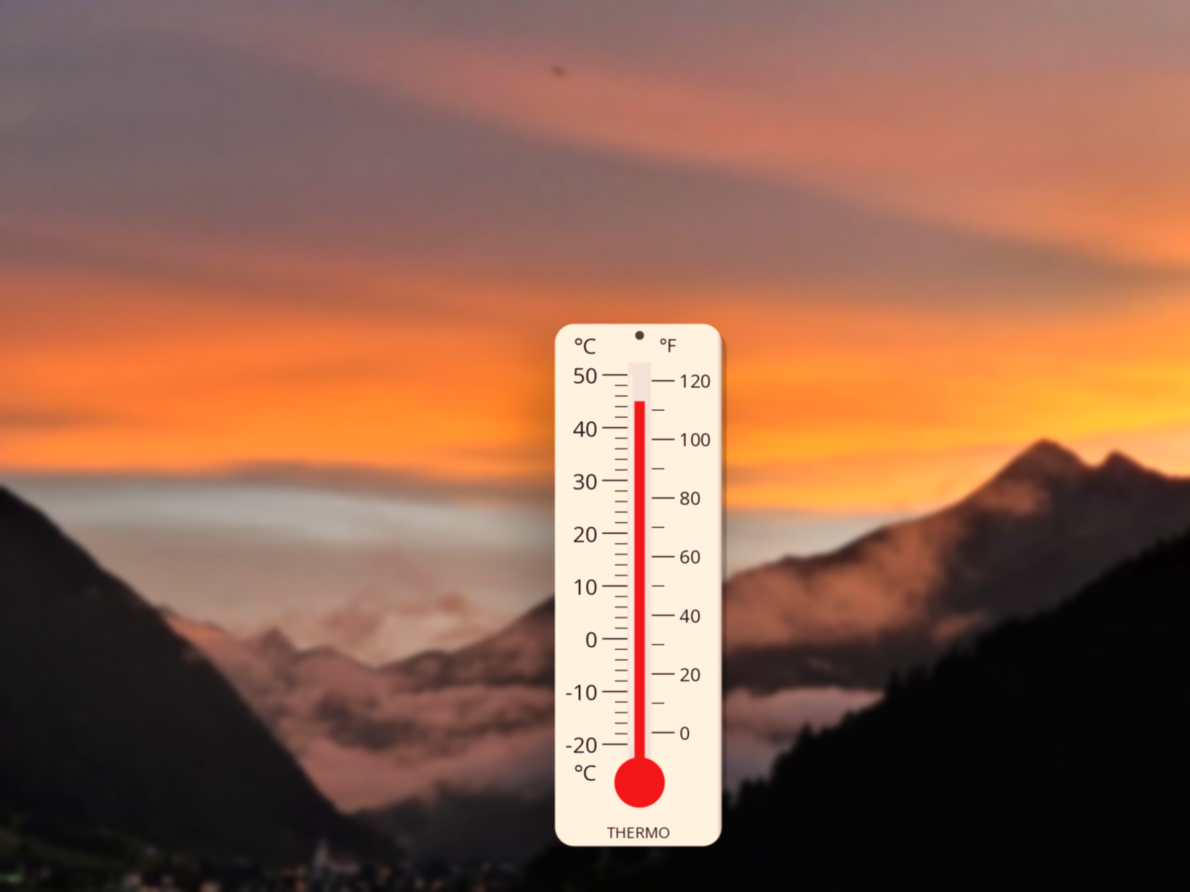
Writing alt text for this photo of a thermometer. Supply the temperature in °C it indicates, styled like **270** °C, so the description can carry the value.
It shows **45** °C
